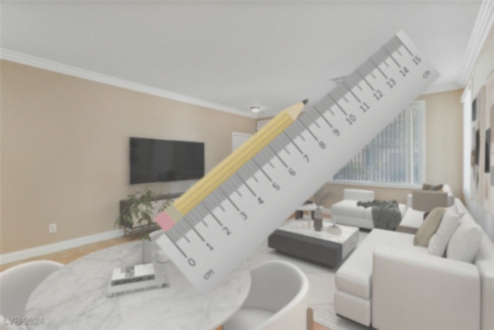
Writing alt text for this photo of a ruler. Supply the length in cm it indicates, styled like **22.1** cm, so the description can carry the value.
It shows **9** cm
